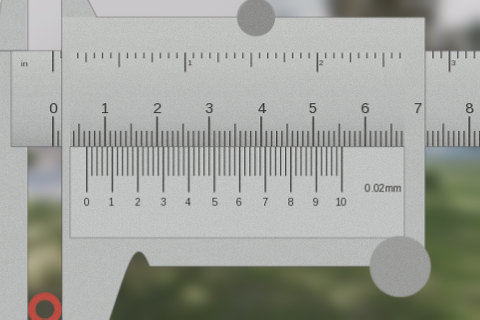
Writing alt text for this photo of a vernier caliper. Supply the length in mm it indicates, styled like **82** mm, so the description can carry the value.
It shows **6.5** mm
